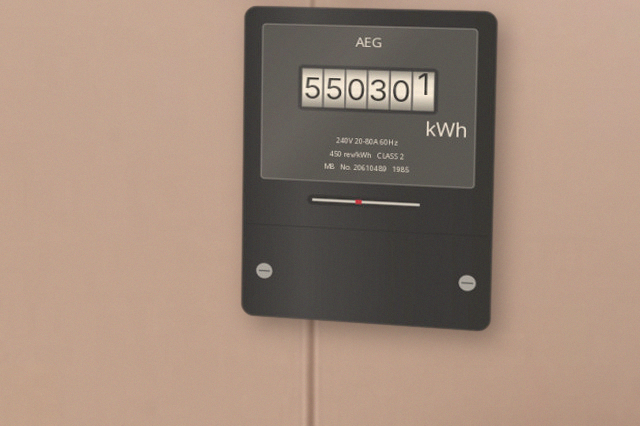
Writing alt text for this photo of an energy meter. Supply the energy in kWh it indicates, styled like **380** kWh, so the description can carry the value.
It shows **550301** kWh
